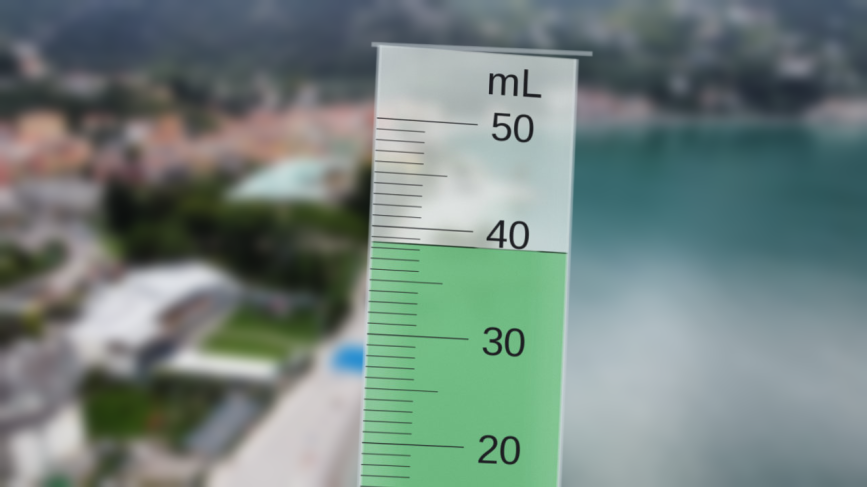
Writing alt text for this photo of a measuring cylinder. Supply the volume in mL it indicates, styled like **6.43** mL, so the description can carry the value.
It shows **38.5** mL
